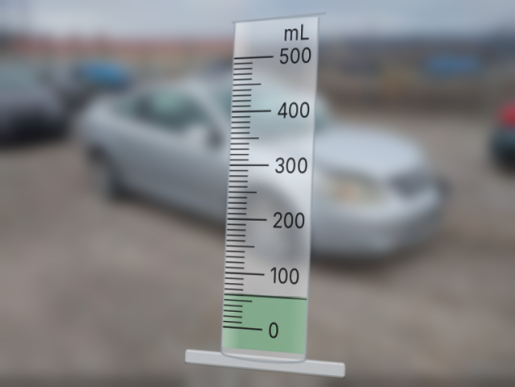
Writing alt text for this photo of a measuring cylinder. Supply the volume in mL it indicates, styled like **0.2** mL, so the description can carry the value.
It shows **60** mL
